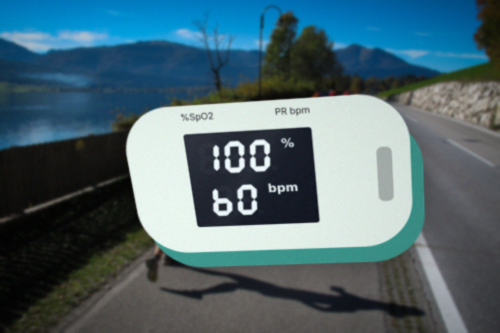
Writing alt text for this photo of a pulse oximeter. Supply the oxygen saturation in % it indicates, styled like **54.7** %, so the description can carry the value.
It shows **100** %
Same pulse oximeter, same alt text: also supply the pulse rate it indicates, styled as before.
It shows **60** bpm
